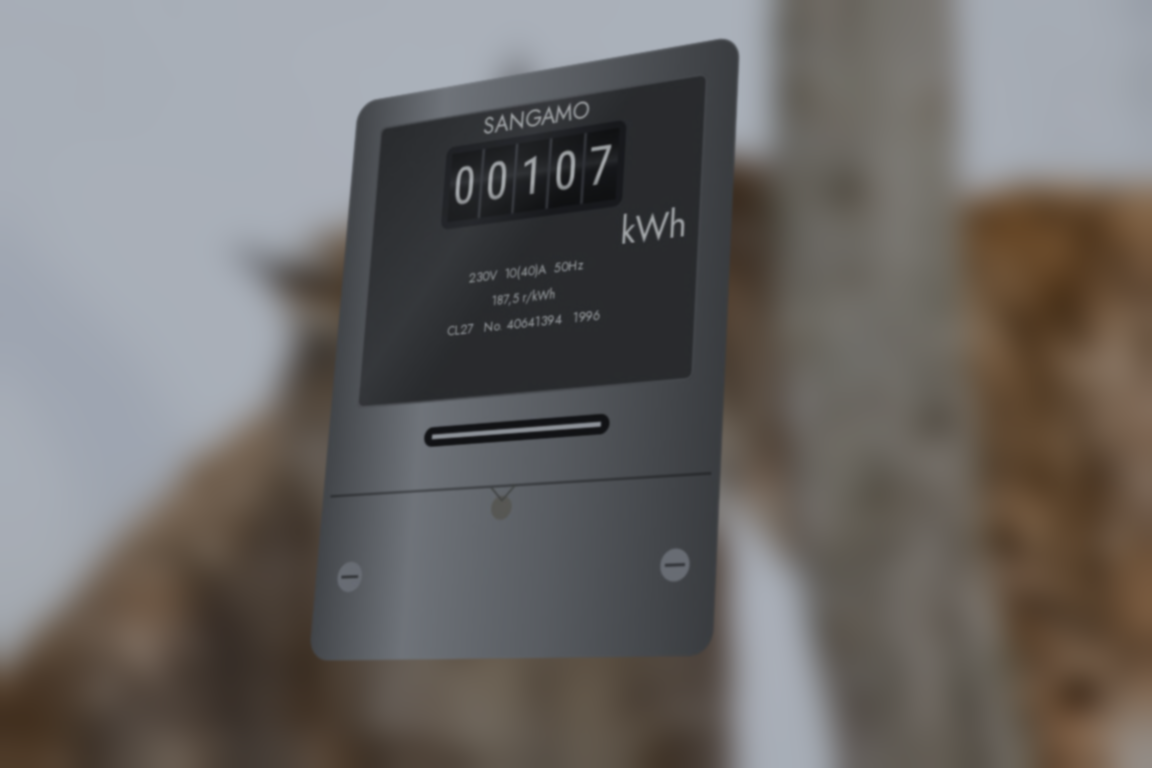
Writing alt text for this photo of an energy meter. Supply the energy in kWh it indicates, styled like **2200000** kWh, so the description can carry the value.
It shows **107** kWh
